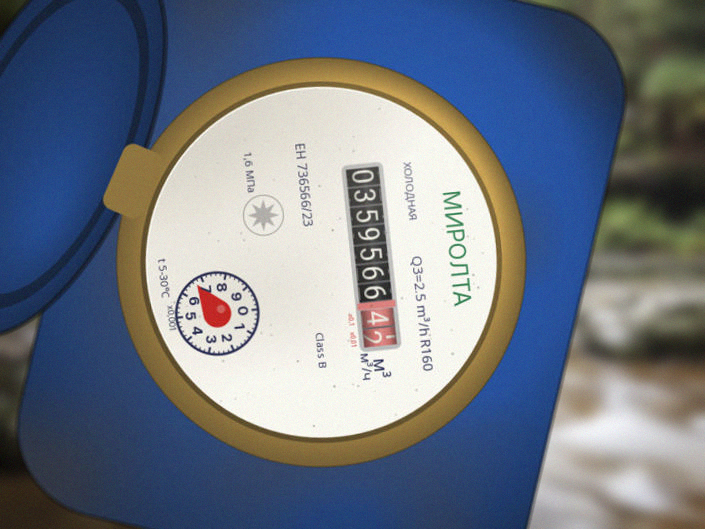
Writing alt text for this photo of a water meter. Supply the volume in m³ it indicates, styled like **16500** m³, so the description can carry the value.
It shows **359566.416** m³
